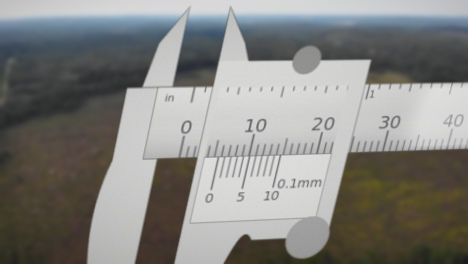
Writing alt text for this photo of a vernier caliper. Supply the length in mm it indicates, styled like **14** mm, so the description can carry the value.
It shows **5.6** mm
